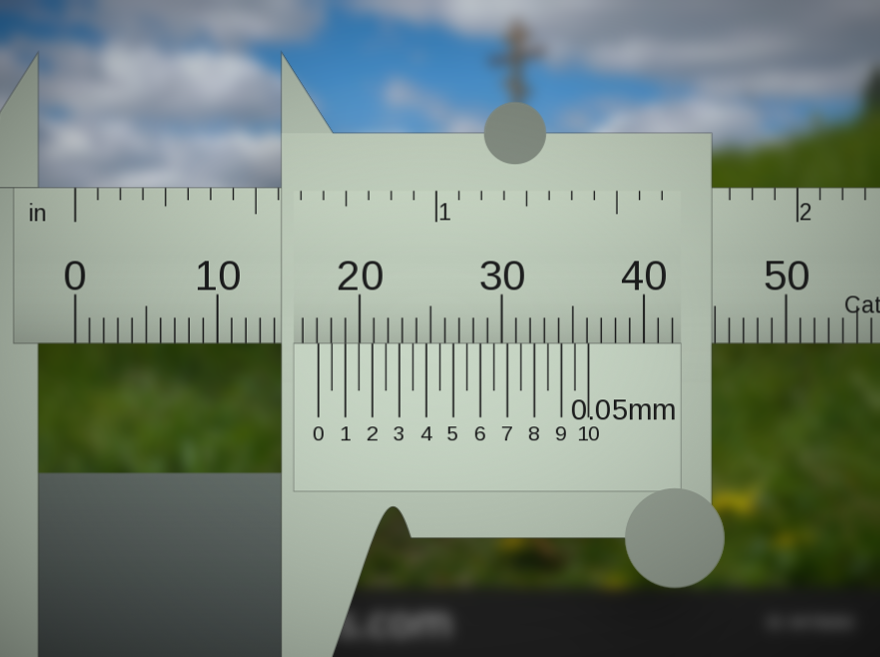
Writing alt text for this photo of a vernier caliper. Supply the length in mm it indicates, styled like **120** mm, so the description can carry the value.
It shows **17.1** mm
